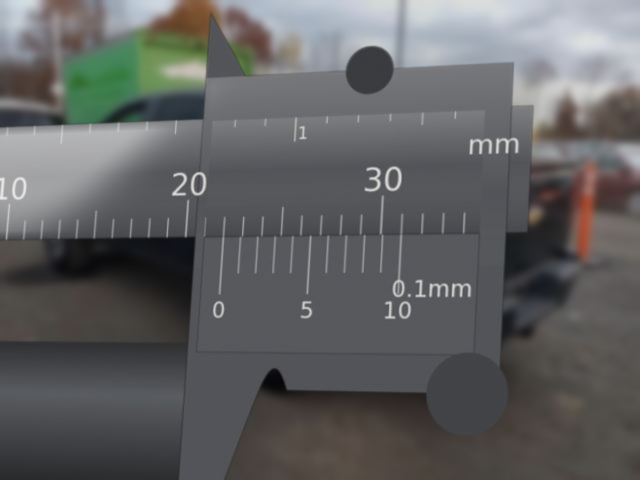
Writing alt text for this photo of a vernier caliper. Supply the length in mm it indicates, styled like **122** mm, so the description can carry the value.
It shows **22.0** mm
